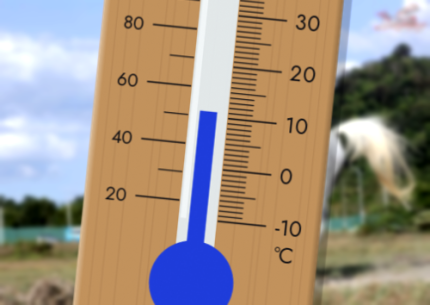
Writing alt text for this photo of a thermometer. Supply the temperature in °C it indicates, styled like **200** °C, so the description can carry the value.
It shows **11** °C
